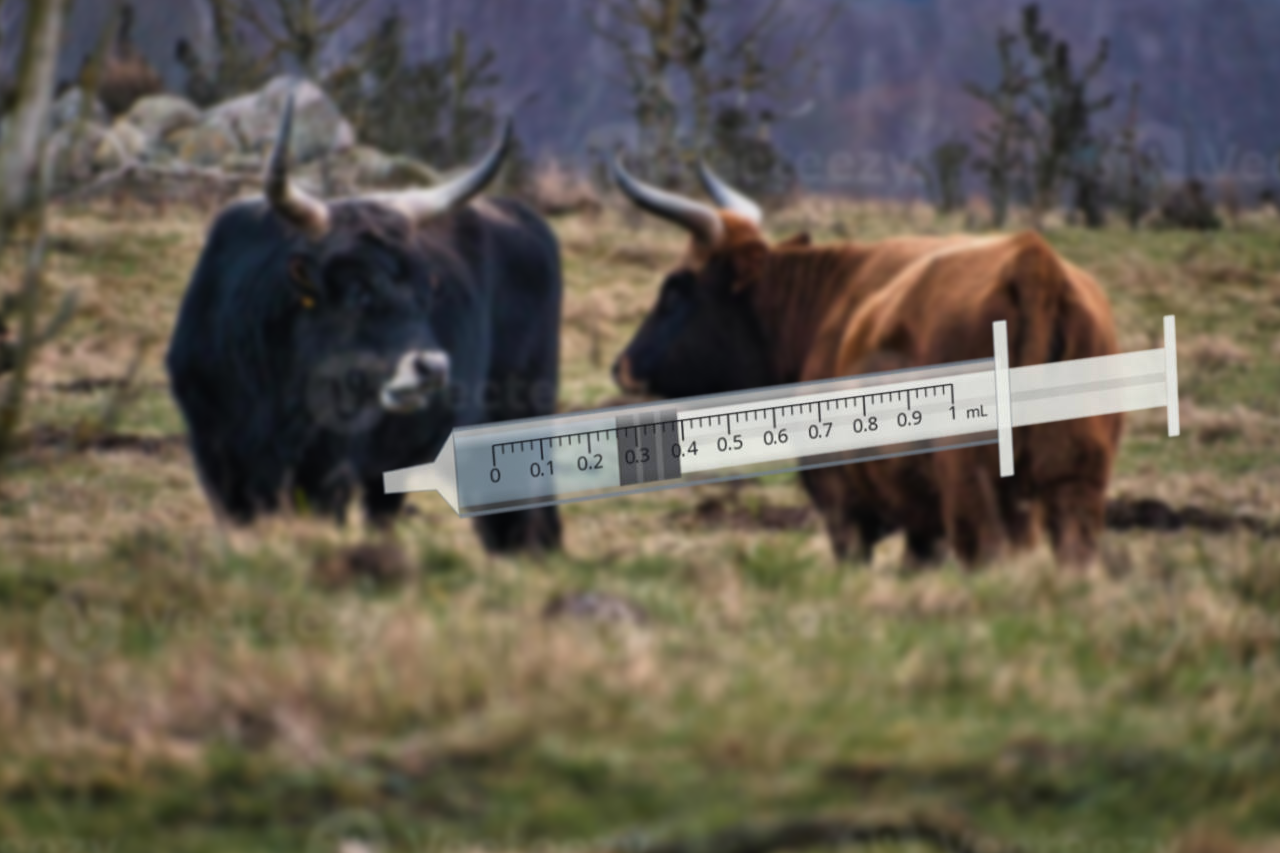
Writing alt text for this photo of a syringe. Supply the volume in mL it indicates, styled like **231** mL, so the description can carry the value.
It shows **0.26** mL
